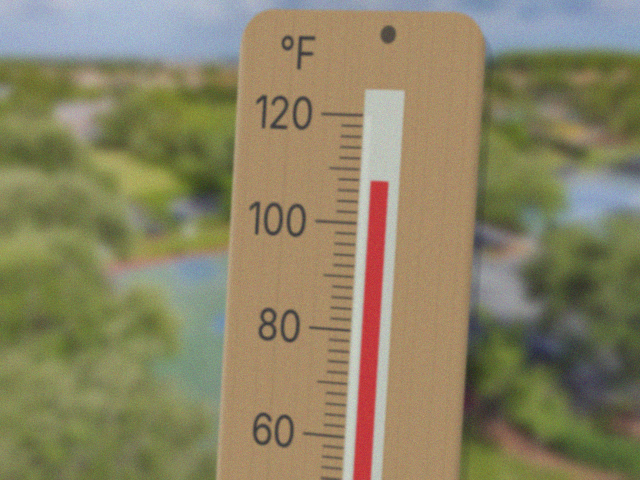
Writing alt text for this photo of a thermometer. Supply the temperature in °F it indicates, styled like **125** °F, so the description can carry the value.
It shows **108** °F
